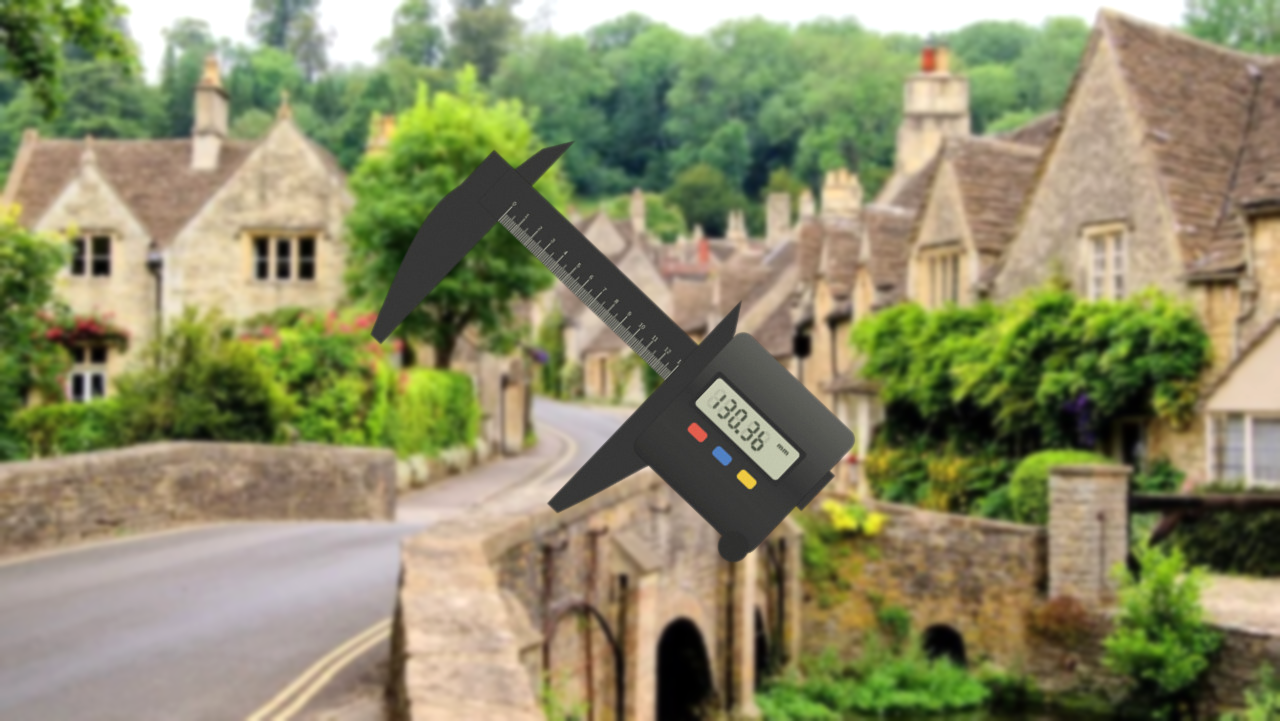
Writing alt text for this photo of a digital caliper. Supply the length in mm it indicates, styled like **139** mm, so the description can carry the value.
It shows **130.36** mm
